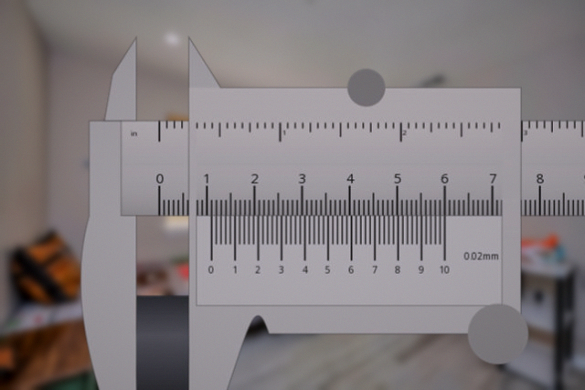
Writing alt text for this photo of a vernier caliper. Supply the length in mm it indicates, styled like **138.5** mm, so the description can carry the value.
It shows **11.0** mm
